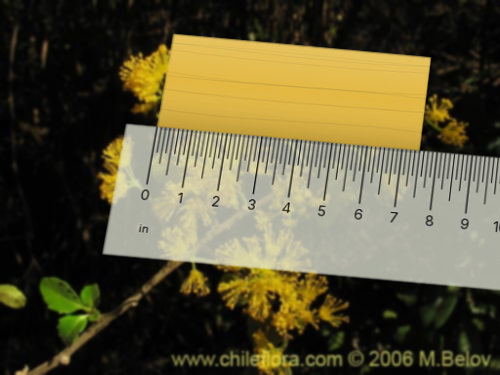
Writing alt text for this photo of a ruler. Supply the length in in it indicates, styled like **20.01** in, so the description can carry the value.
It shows **7.5** in
